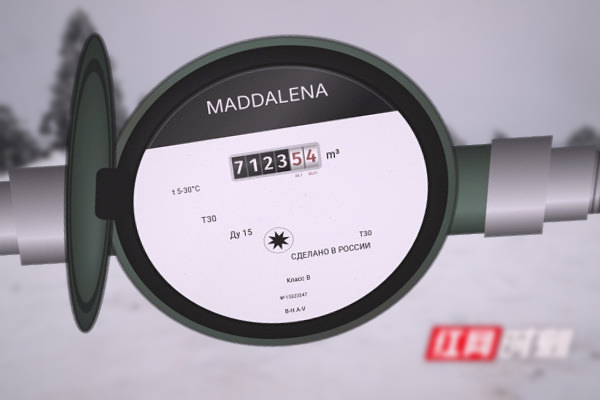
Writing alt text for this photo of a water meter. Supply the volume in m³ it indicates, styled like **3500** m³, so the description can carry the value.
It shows **7123.54** m³
